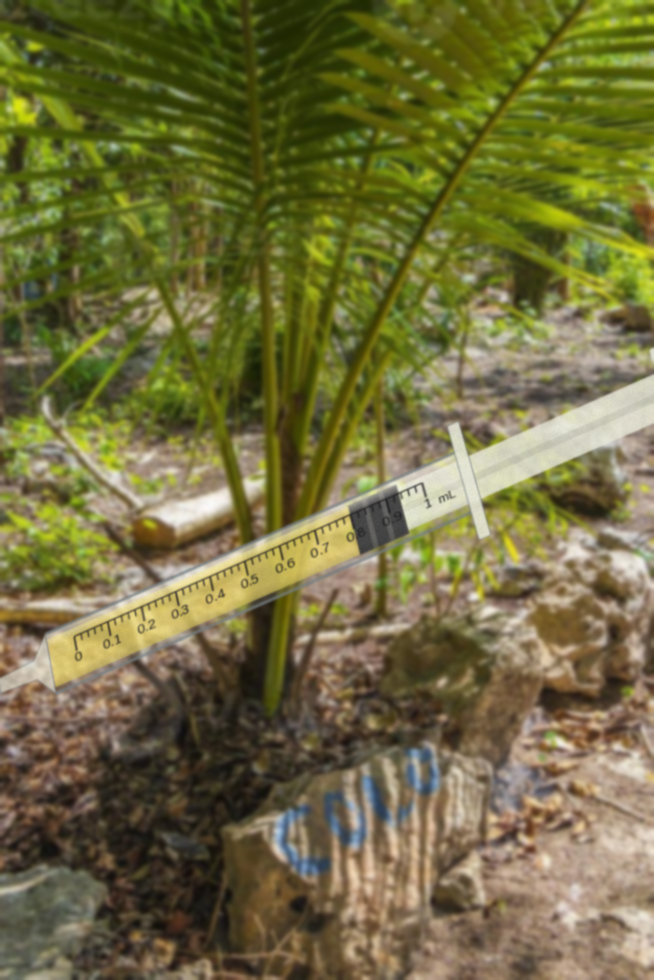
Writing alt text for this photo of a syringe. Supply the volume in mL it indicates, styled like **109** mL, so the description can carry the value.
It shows **0.8** mL
